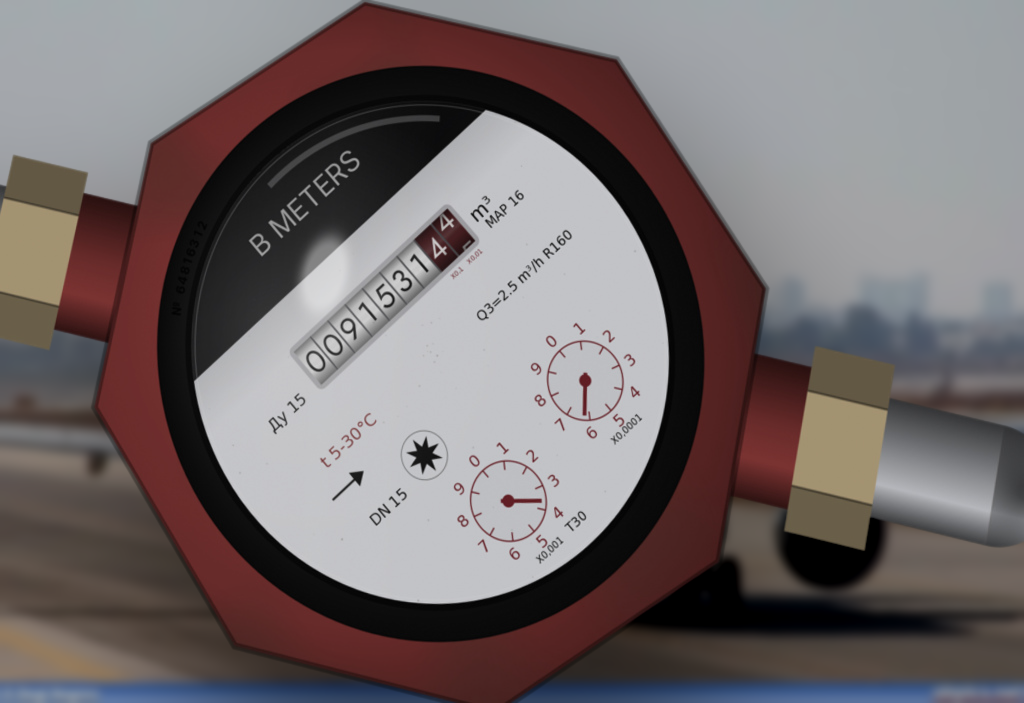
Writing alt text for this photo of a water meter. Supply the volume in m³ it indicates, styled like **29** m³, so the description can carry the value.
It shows **91531.4436** m³
